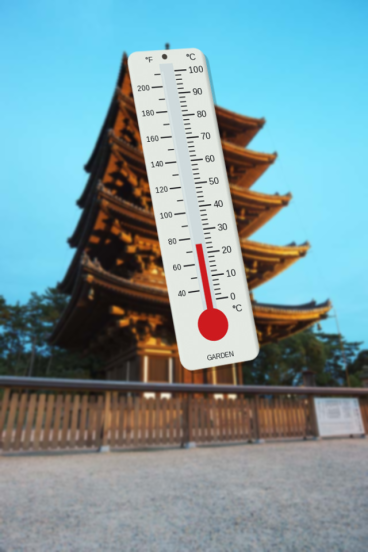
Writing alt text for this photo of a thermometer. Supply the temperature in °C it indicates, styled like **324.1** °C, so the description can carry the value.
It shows **24** °C
